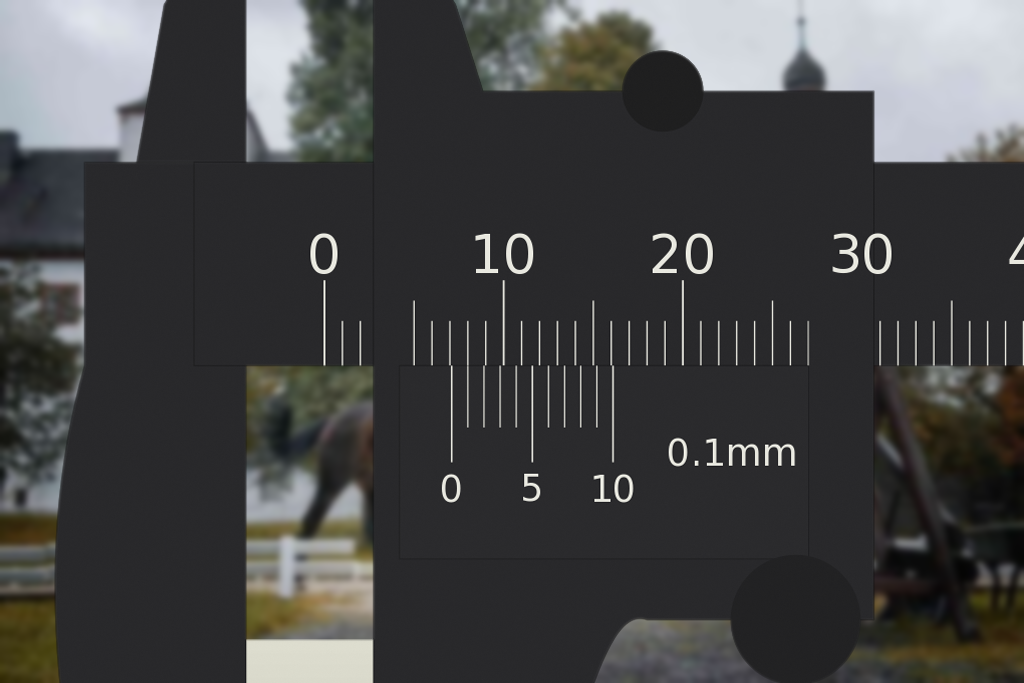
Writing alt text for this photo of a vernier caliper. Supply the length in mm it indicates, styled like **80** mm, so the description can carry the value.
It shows **7.1** mm
